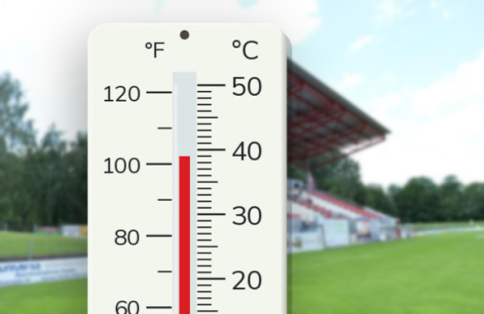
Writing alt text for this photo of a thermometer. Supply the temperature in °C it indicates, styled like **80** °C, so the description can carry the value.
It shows **39** °C
